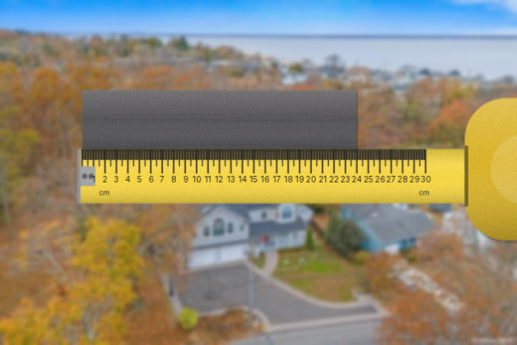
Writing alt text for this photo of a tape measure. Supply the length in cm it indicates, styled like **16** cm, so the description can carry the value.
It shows **24** cm
